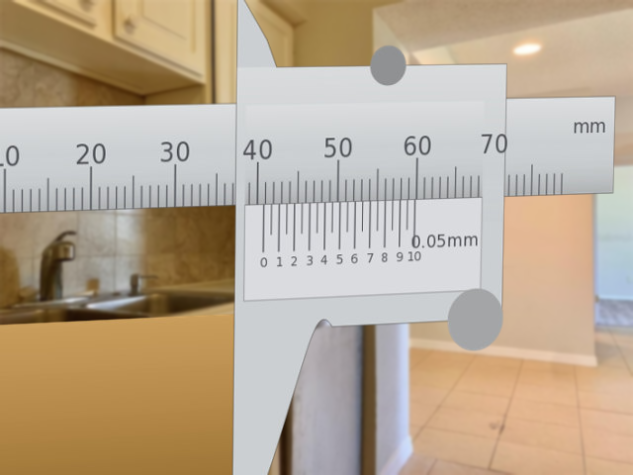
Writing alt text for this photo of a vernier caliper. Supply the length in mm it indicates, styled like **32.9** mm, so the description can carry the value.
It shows **40.8** mm
